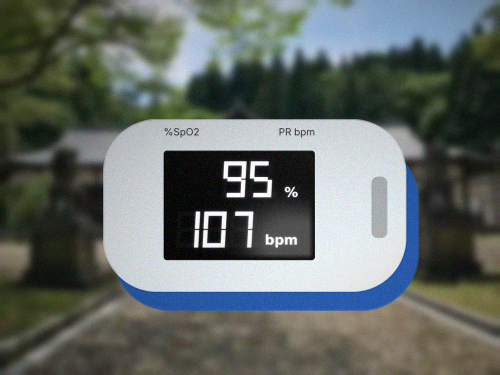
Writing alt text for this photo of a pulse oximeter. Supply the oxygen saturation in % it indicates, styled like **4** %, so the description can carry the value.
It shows **95** %
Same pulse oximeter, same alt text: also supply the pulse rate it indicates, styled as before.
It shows **107** bpm
